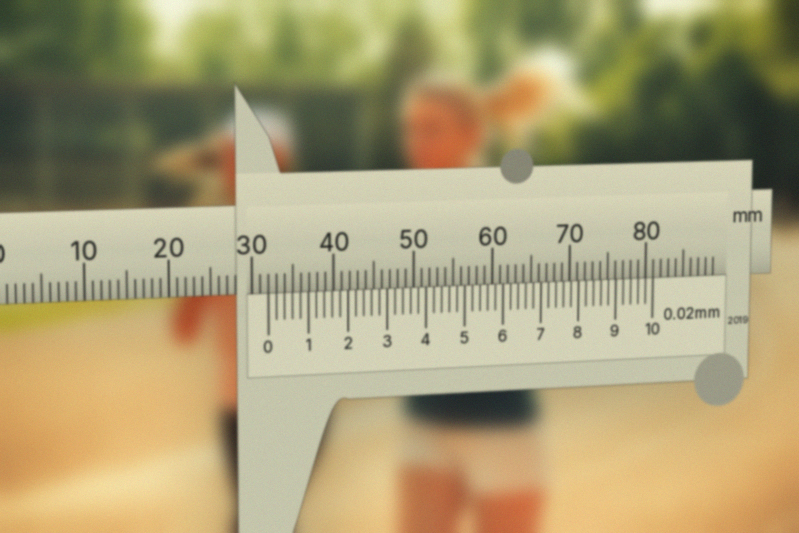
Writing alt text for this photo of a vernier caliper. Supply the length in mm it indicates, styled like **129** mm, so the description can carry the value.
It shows **32.0** mm
